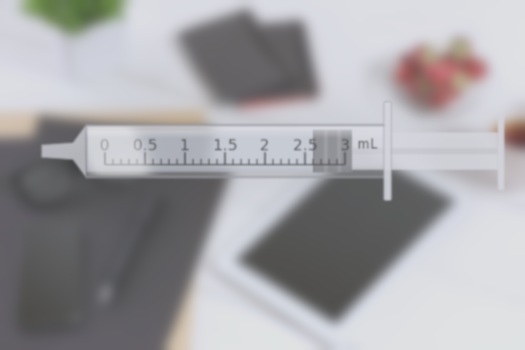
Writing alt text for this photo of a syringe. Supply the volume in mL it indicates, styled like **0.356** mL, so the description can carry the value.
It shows **2.6** mL
